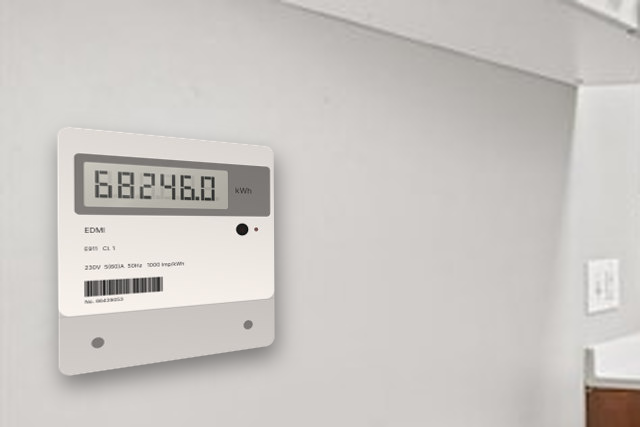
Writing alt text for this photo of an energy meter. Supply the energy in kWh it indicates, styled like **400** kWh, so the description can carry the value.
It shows **68246.0** kWh
